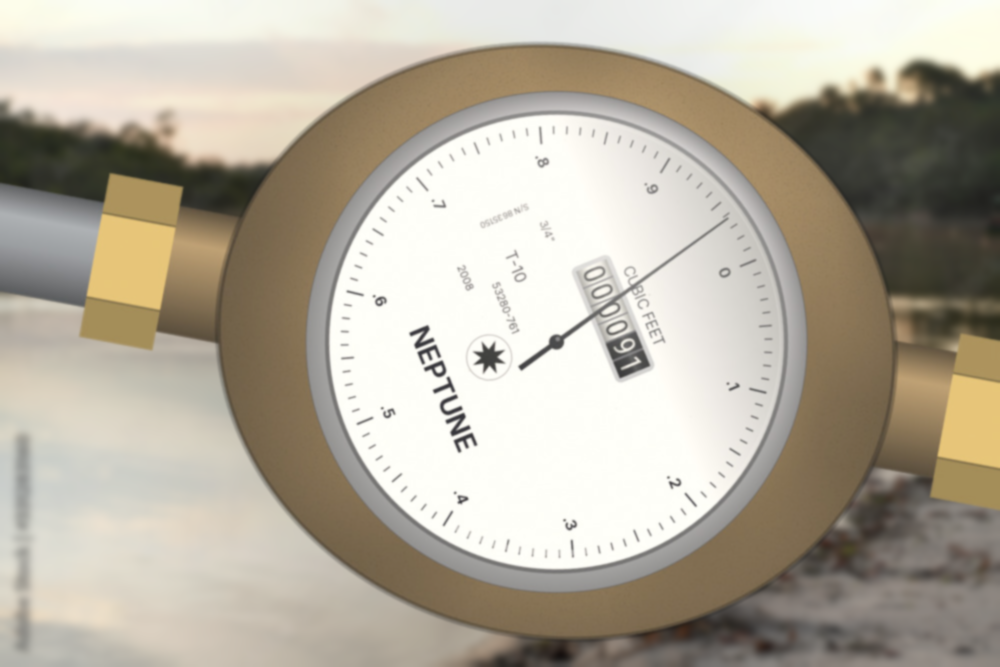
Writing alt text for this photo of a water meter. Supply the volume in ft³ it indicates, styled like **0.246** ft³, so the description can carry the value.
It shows **90.96** ft³
